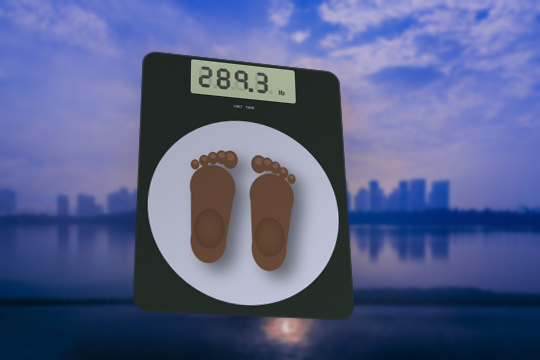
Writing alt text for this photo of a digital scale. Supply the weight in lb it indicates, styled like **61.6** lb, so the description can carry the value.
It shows **289.3** lb
